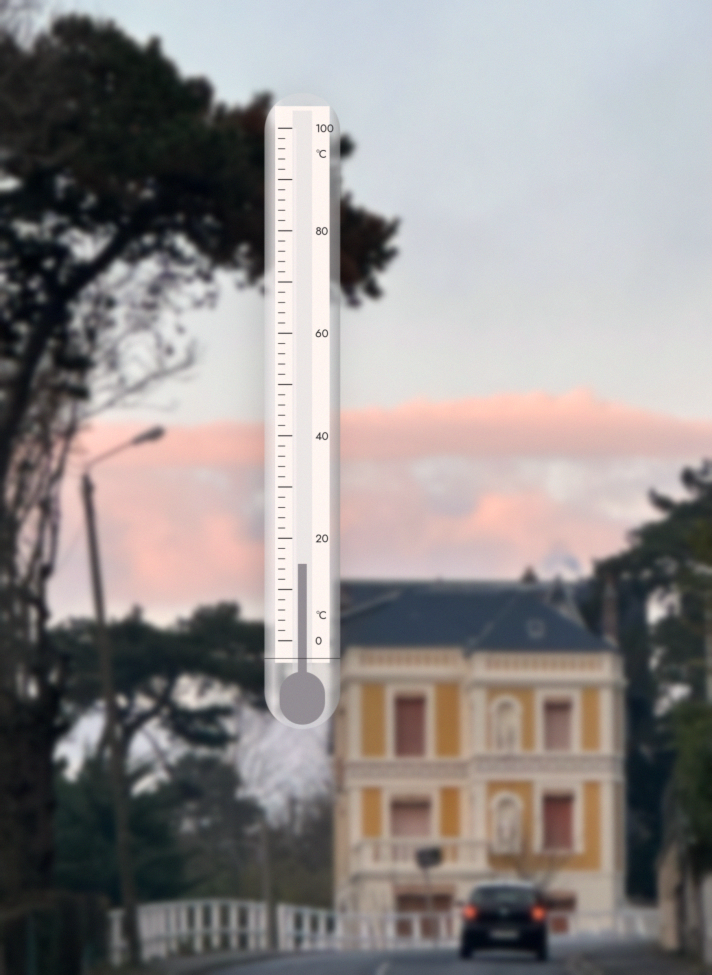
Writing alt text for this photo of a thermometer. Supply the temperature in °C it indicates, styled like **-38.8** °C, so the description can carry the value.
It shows **15** °C
